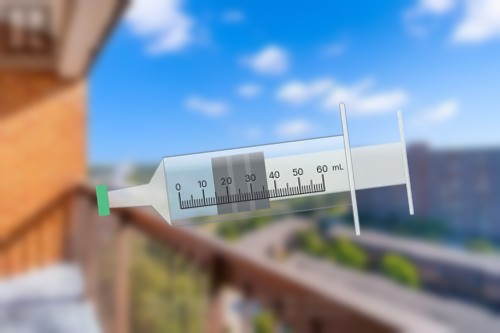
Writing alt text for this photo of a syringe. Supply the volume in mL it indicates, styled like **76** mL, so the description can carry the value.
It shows **15** mL
